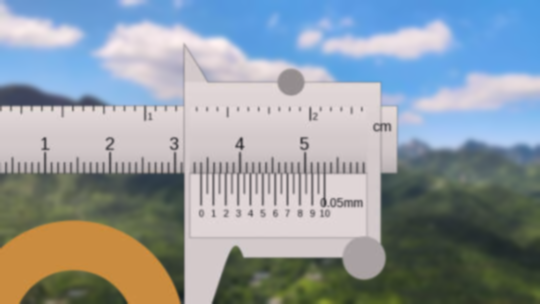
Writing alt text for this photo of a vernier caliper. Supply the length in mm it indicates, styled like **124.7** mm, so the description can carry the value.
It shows **34.0** mm
